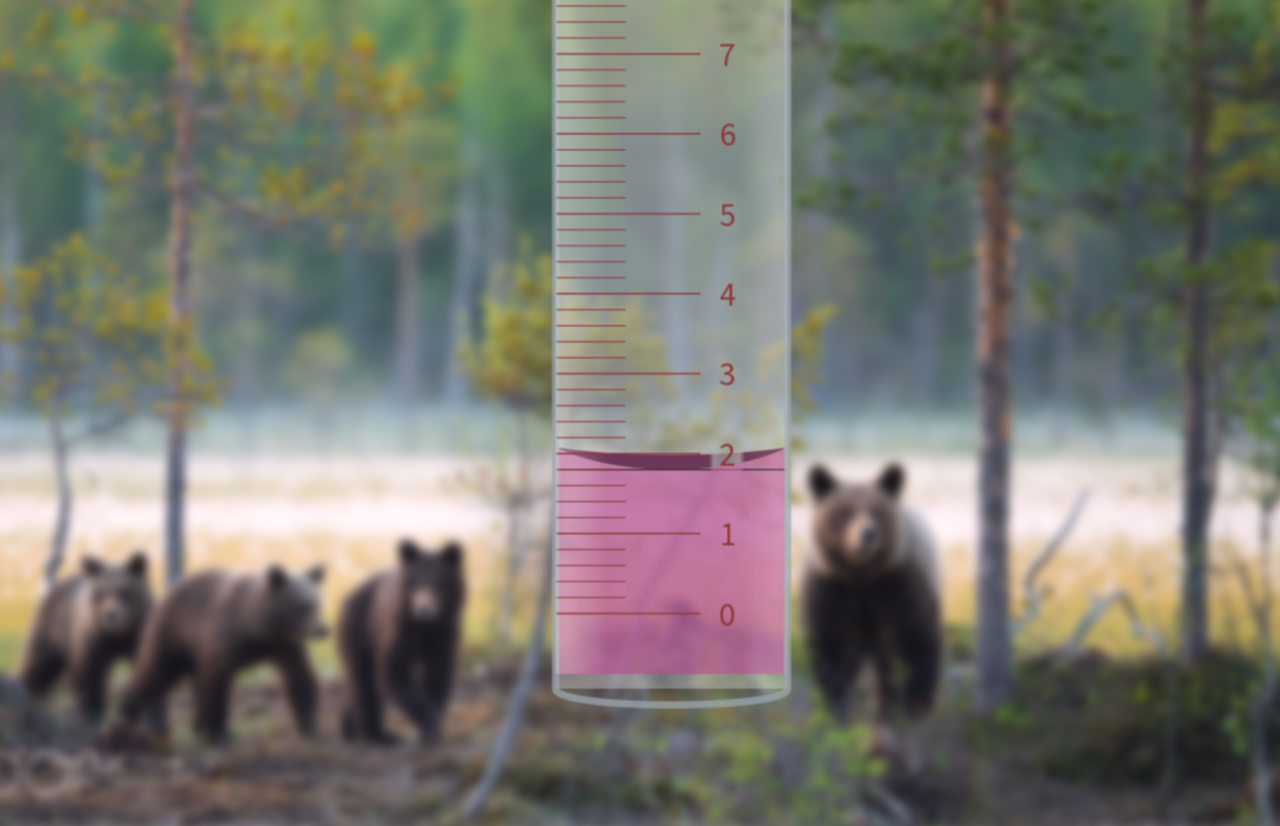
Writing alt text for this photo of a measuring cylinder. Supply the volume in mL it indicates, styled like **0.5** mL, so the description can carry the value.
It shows **1.8** mL
